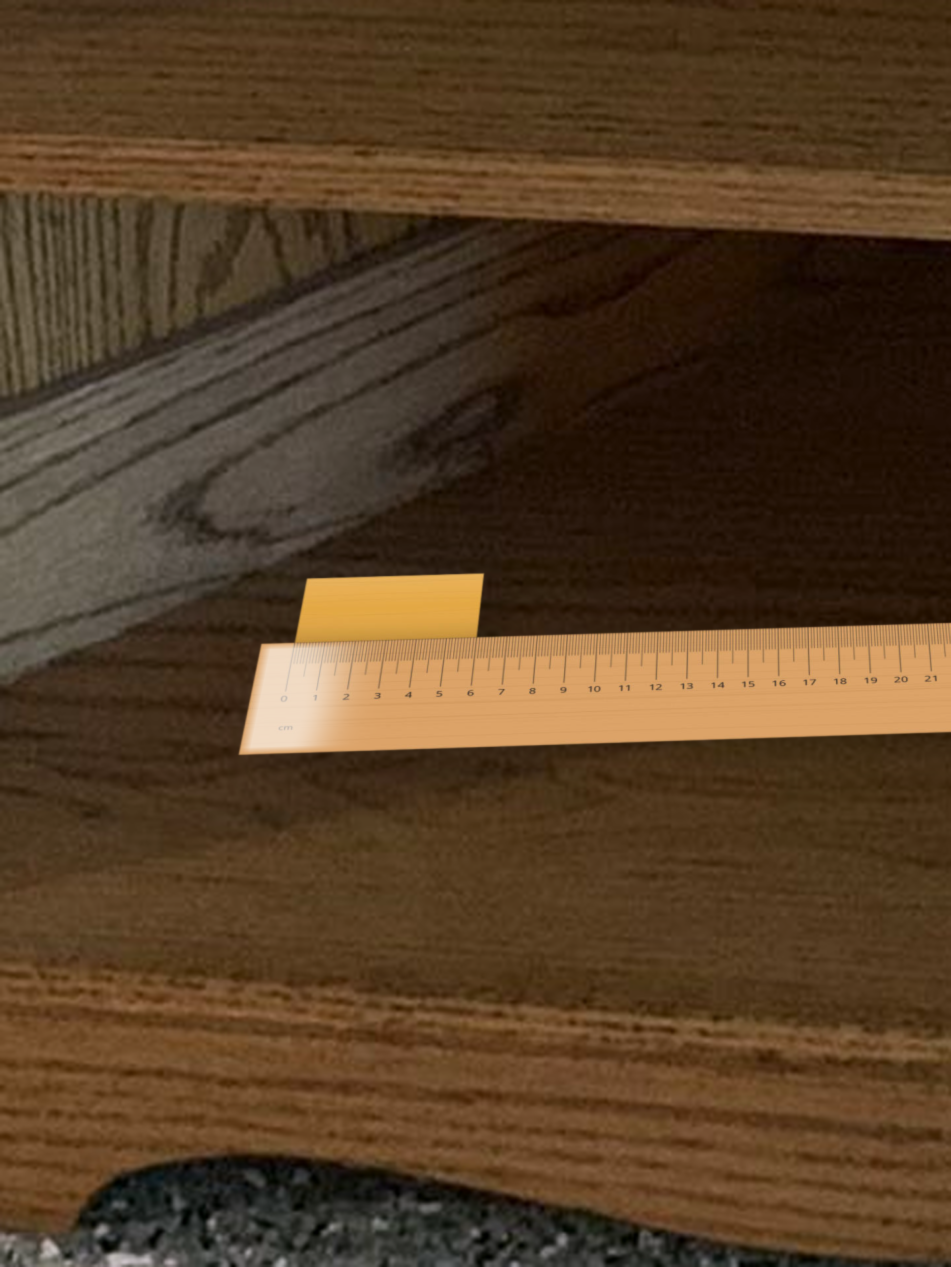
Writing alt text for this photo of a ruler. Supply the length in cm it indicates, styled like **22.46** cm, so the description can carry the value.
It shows **6** cm
